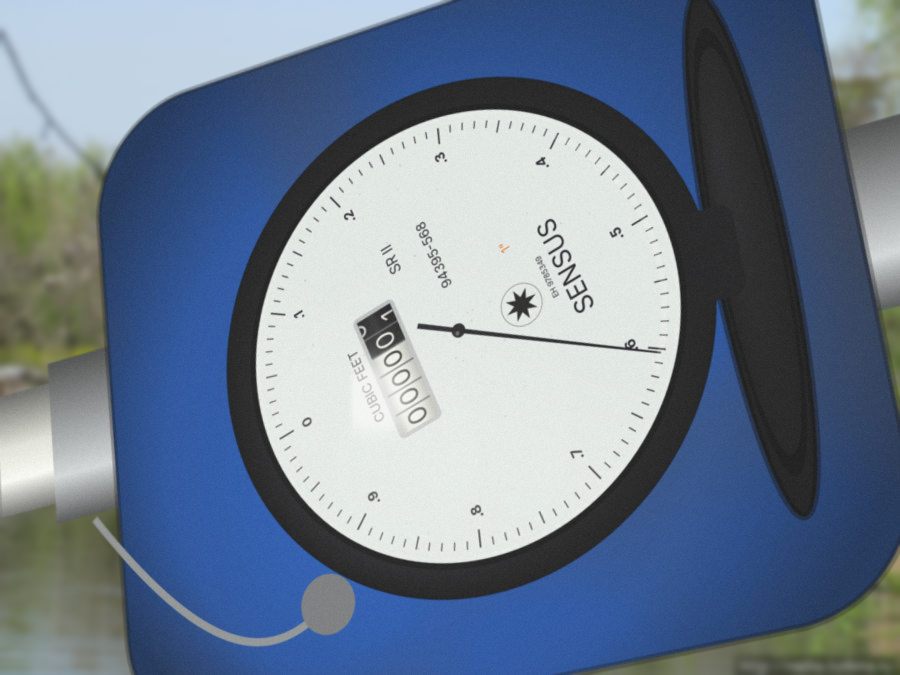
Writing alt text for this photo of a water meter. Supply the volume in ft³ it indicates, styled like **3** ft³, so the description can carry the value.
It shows **0.60** ft³
